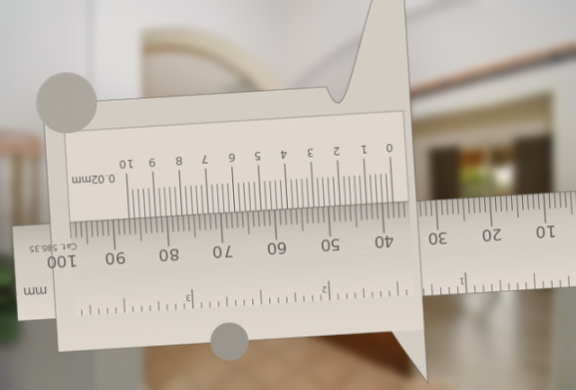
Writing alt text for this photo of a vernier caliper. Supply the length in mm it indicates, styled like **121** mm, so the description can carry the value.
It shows **38.0** mm
